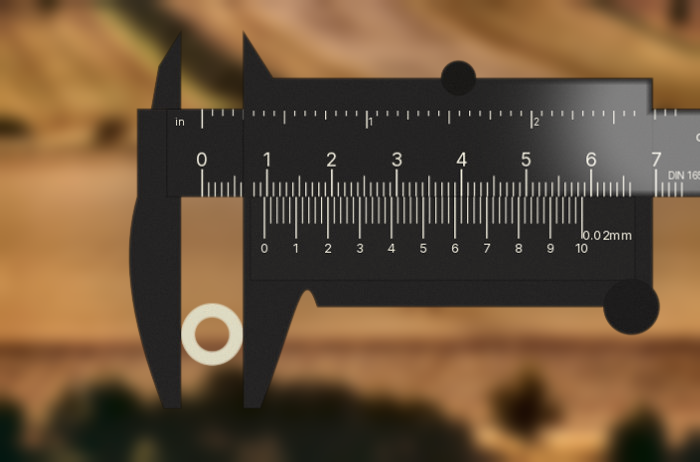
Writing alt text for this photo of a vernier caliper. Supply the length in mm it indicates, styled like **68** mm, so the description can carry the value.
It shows **9.6** mm
